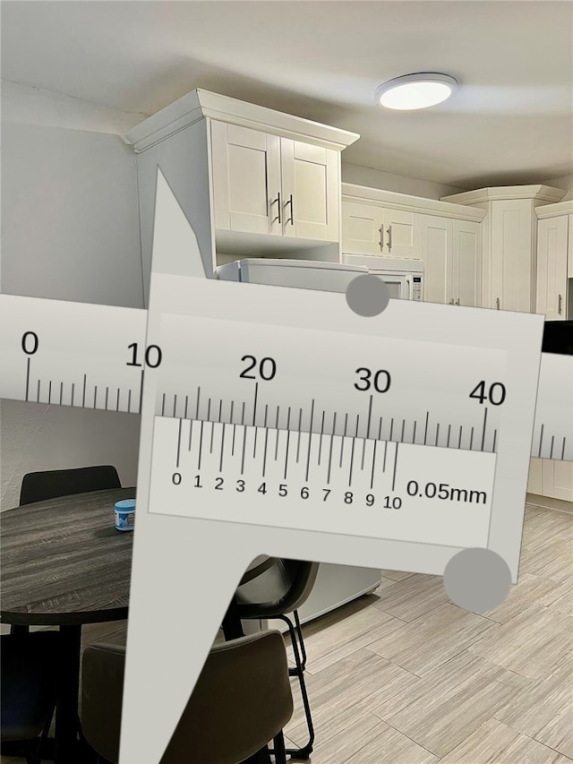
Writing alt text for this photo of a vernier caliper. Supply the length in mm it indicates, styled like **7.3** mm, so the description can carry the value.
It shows **13.6** mm
